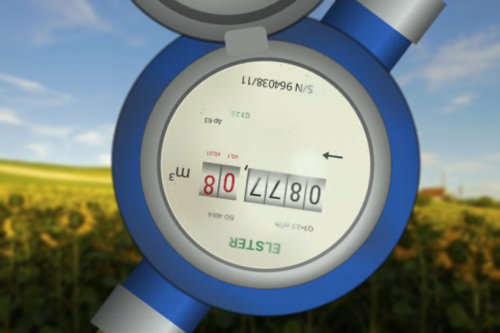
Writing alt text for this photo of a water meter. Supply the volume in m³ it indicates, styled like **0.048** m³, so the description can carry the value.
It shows **877.08** m³
